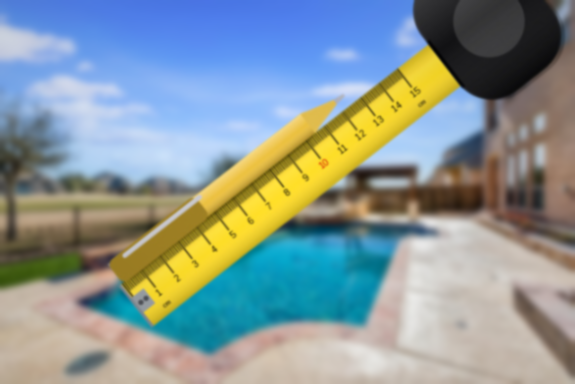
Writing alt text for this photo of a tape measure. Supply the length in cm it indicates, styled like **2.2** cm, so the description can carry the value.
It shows **12.5** cm
